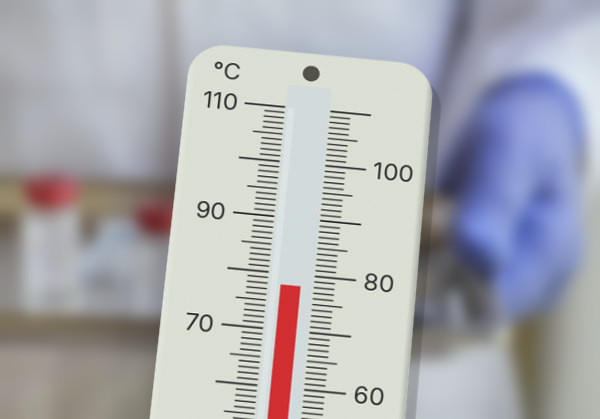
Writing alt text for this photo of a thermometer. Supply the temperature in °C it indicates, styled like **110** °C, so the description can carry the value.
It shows **78** °C
